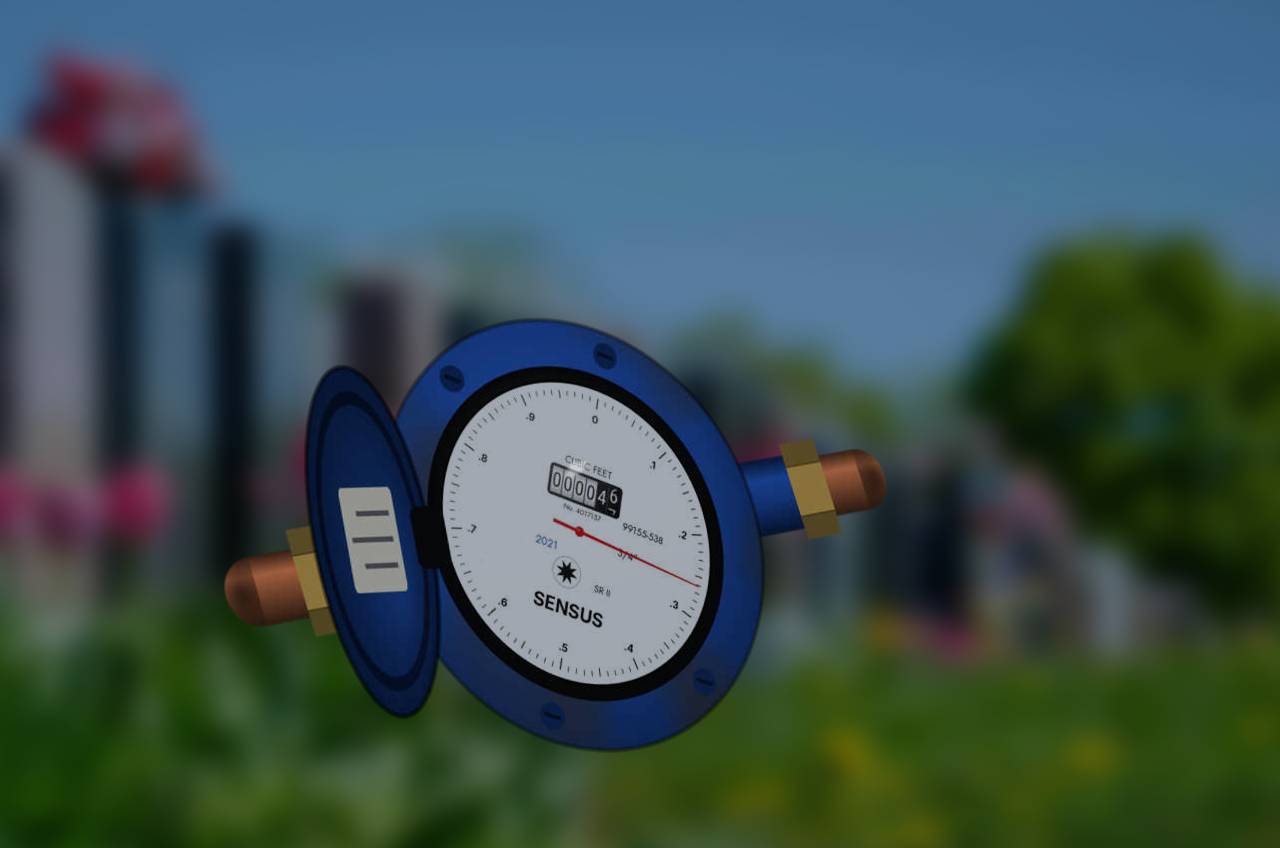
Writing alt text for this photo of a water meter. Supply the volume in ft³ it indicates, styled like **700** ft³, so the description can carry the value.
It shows **46.26** ft³
